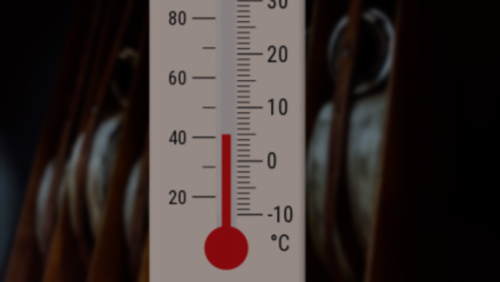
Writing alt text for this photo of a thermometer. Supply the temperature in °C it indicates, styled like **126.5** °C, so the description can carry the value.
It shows **5** °C
